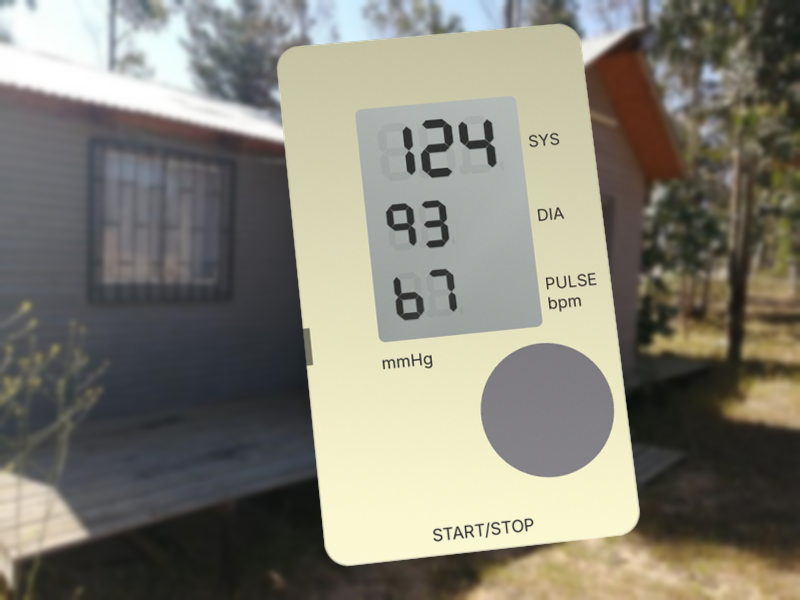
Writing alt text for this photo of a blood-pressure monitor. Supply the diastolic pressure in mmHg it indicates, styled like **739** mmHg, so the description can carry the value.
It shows **93** mmHg
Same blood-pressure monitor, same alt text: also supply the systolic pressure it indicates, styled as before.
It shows **124** mmHg
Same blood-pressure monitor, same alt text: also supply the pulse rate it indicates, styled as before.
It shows **67** bpm
